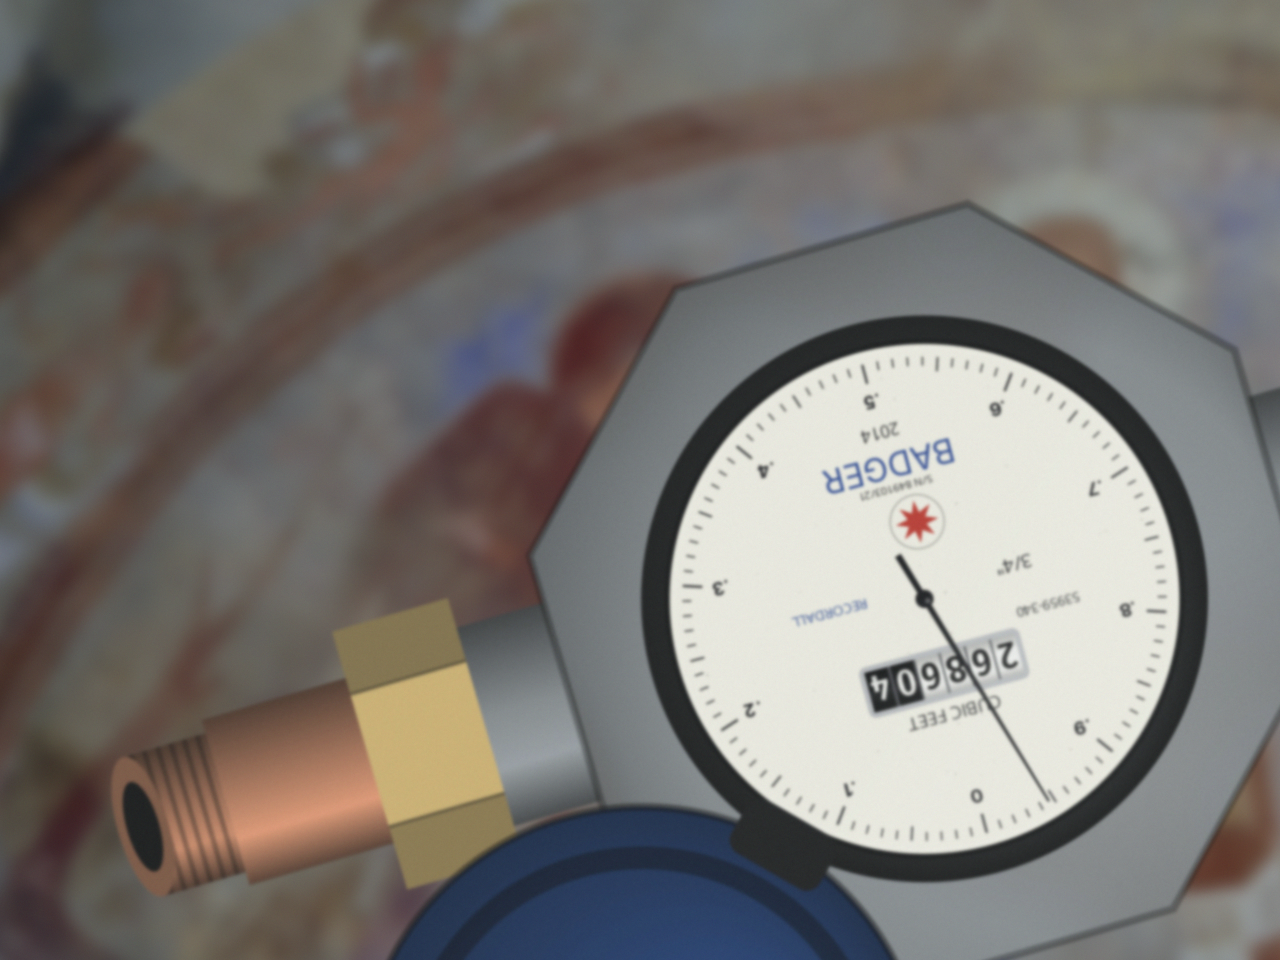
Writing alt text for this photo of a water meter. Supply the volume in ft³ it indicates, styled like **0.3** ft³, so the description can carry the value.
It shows **268603.95** ft³
